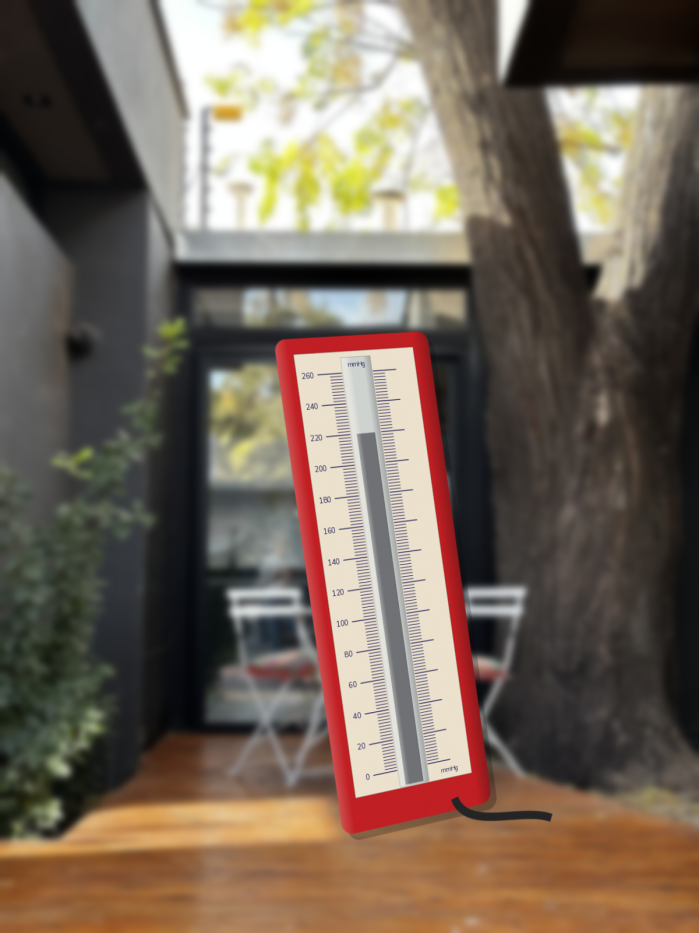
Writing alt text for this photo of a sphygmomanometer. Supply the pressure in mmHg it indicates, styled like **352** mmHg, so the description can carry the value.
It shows **220** mmHg
